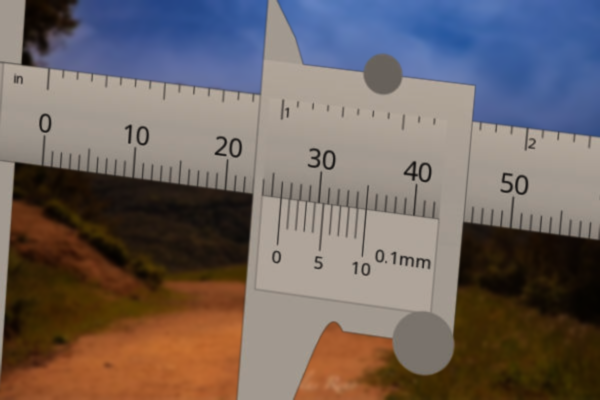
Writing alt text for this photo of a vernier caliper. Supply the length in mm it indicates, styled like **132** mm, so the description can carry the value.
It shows **26.0** mm
